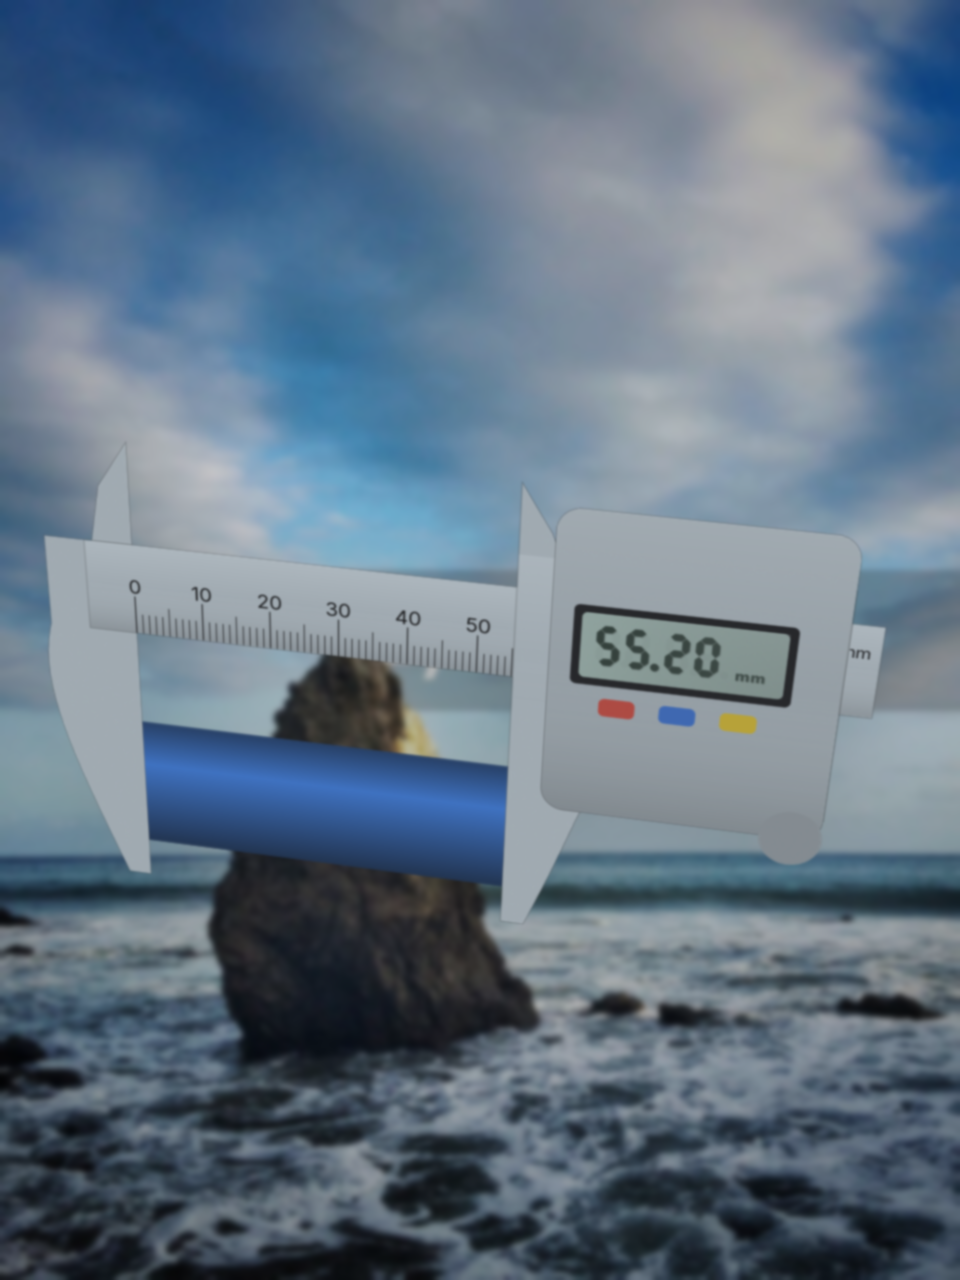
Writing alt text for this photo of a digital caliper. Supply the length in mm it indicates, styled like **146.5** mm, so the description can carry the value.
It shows **55.20** mm
